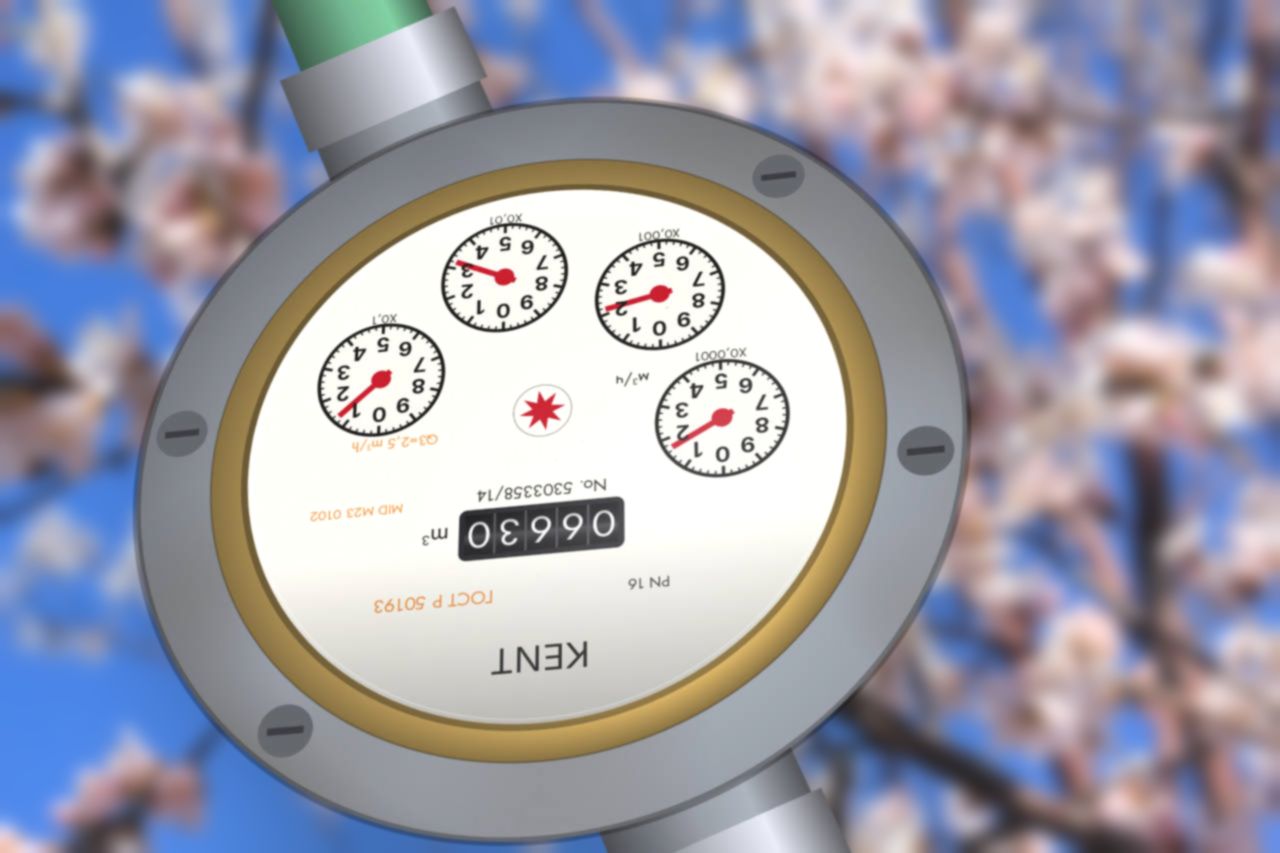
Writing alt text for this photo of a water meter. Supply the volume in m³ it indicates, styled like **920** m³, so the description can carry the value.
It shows **6630.1321** m³
